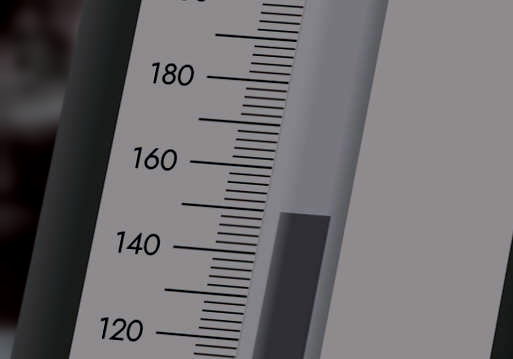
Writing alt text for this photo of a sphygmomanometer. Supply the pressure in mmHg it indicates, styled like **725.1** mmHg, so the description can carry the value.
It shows **150** mmHg
